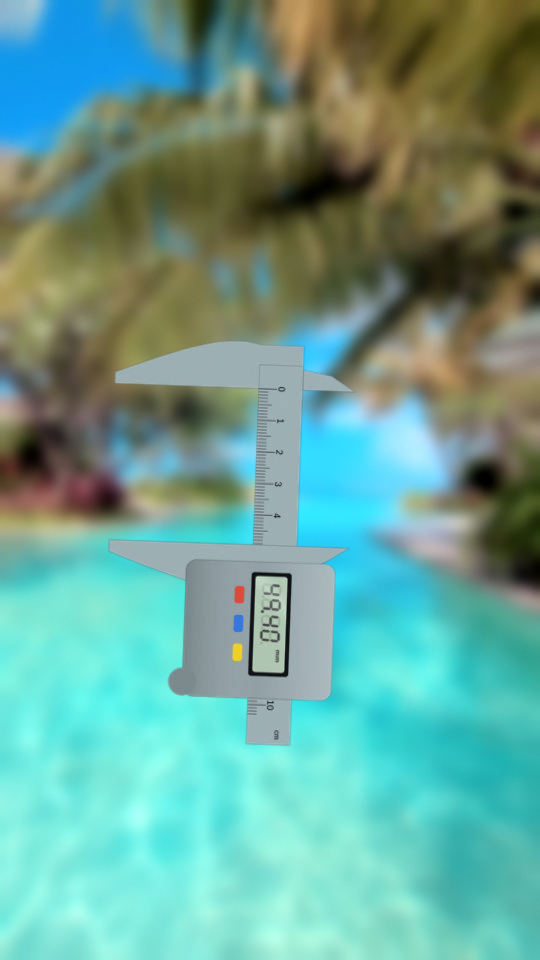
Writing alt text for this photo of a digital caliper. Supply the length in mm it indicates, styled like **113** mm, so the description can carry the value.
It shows **49.40** mm
